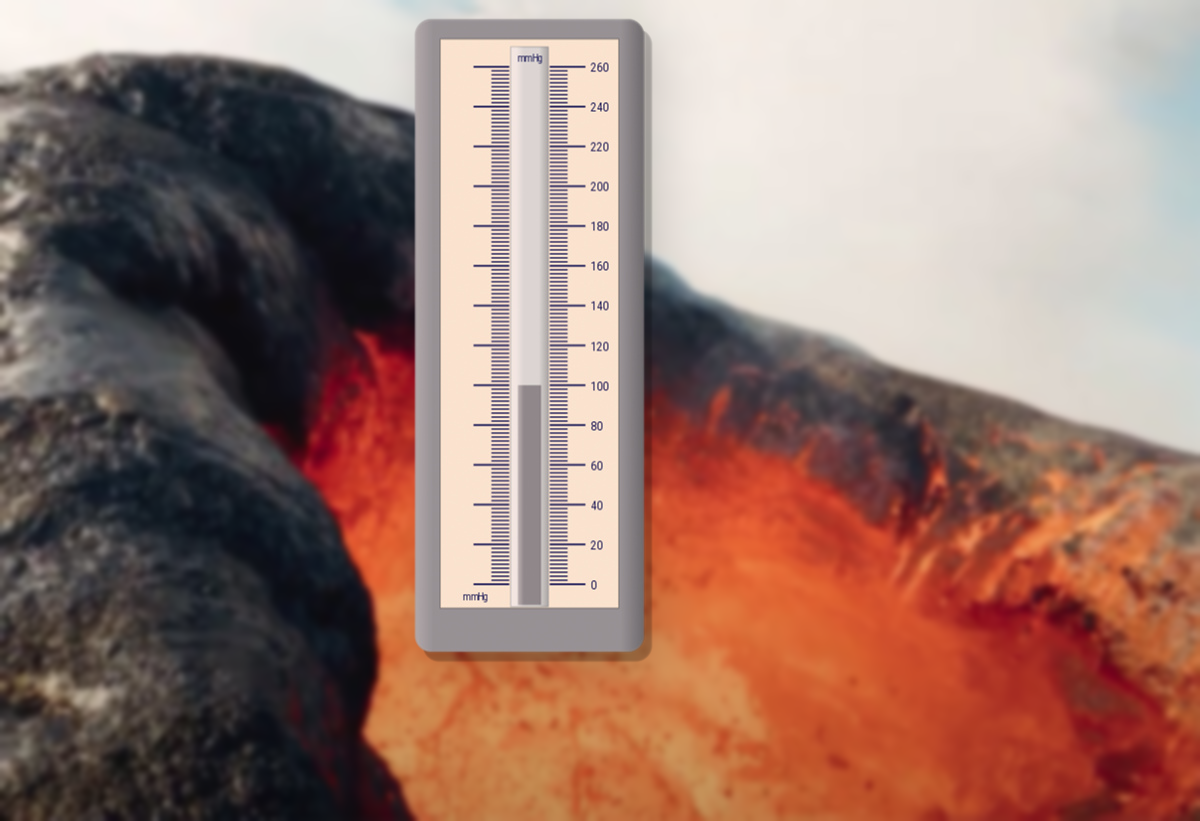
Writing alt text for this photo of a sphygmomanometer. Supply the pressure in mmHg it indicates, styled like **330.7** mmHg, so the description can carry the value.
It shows **100** mmHg
